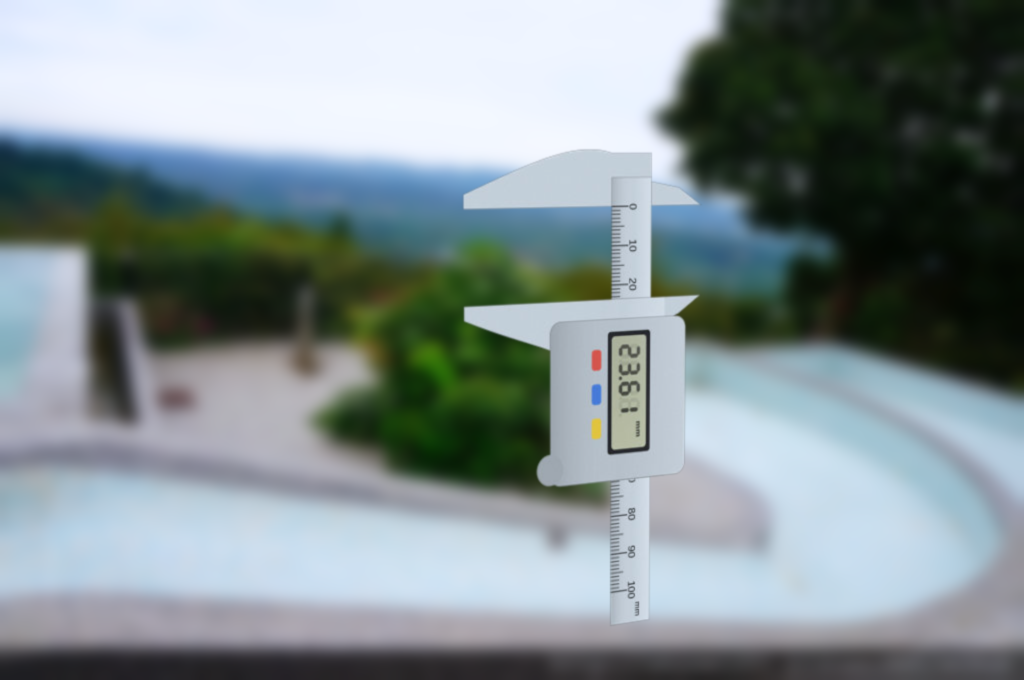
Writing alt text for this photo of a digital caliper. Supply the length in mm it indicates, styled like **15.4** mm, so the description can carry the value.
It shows **23.61** mm
